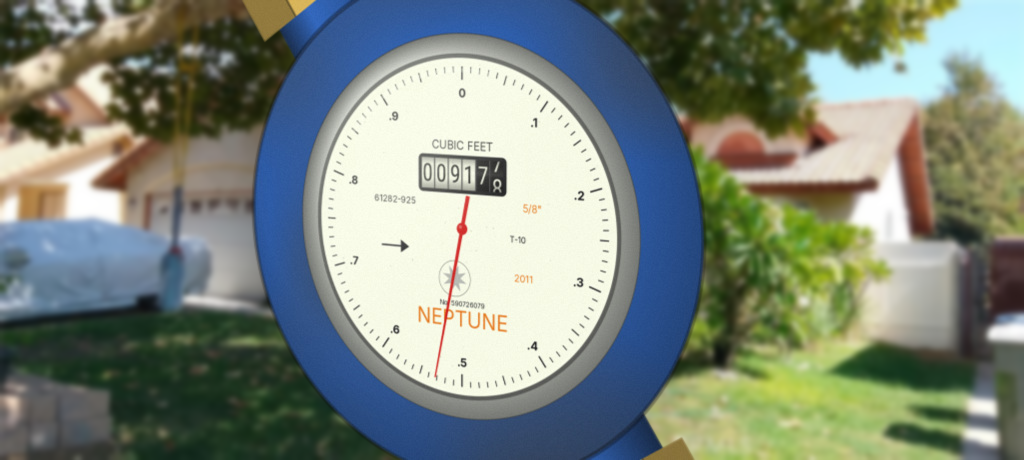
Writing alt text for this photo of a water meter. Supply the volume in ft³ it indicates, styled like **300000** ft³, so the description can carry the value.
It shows **9177.53** ft³
